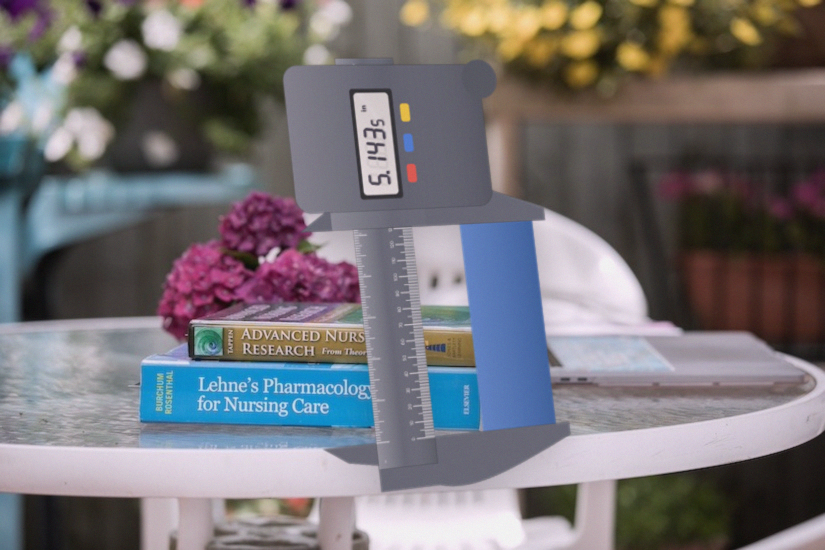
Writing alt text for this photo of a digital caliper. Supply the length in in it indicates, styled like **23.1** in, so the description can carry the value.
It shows **5.1435** in
